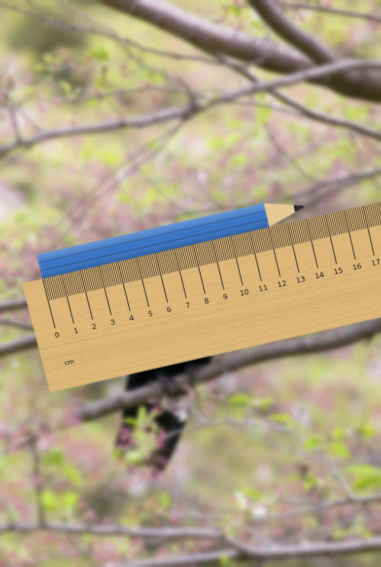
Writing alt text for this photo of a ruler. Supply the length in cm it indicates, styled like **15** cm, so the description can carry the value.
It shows **14** cm
